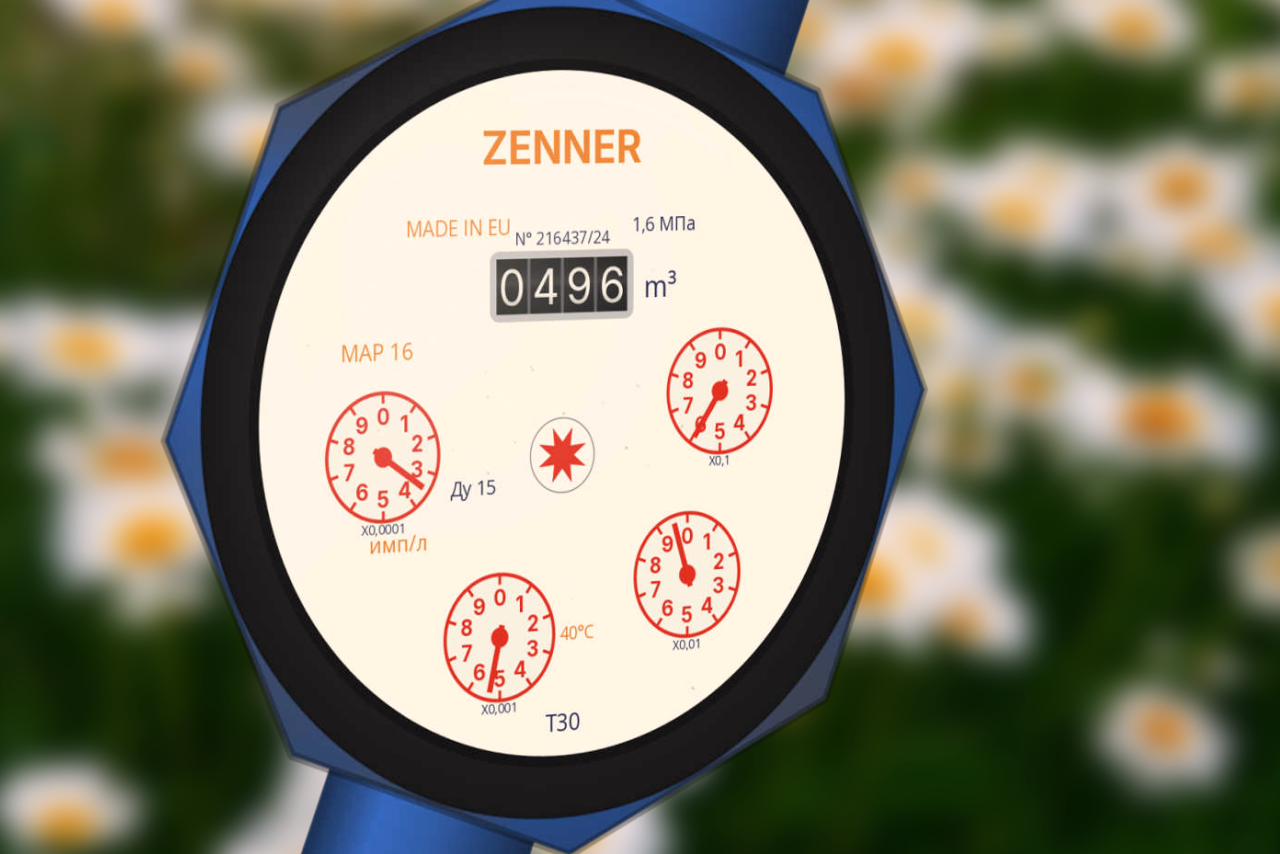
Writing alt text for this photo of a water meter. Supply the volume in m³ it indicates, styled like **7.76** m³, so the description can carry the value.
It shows **496.5953** m³
